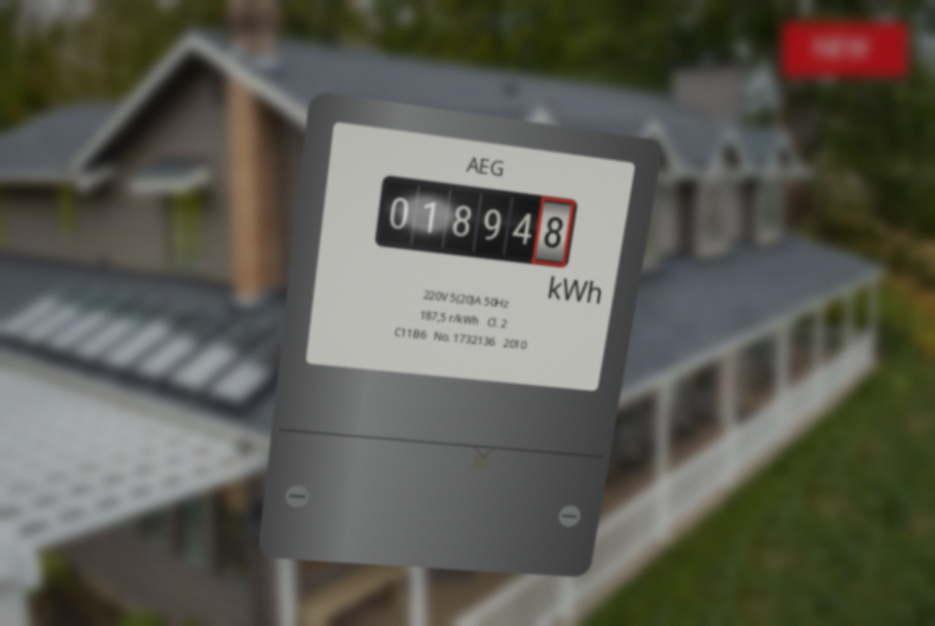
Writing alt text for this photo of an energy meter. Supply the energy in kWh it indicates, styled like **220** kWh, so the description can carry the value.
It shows **1894.8** kWh
